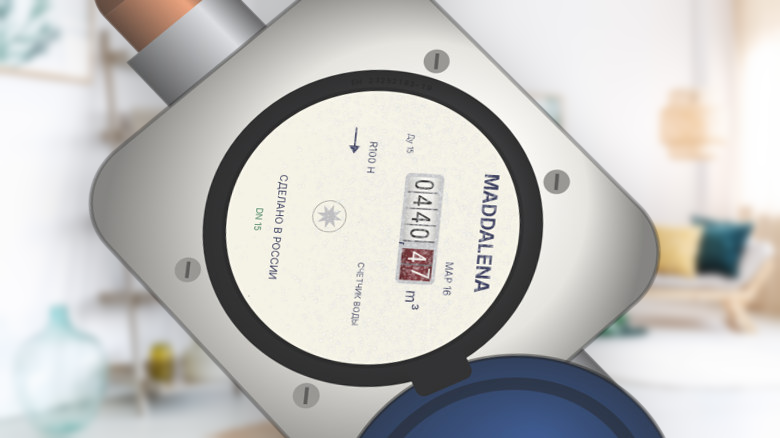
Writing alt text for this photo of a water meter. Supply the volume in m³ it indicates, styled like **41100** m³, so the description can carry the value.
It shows **440.47** m³
